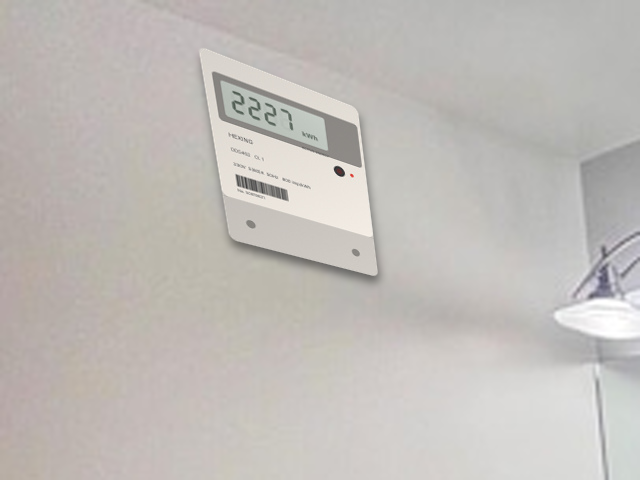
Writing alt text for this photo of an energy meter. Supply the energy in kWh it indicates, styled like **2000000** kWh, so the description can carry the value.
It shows **2227** kWh
